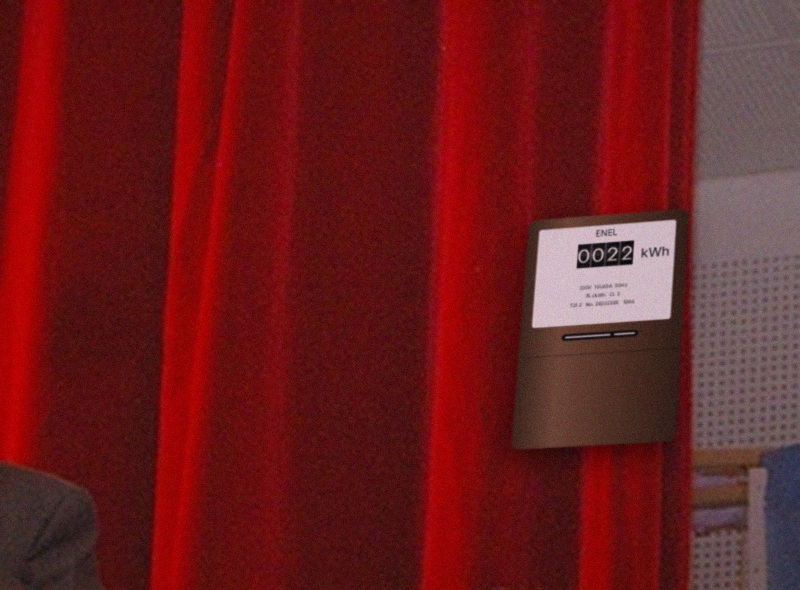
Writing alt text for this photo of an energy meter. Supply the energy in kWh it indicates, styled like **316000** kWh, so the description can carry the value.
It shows **22** kWh
